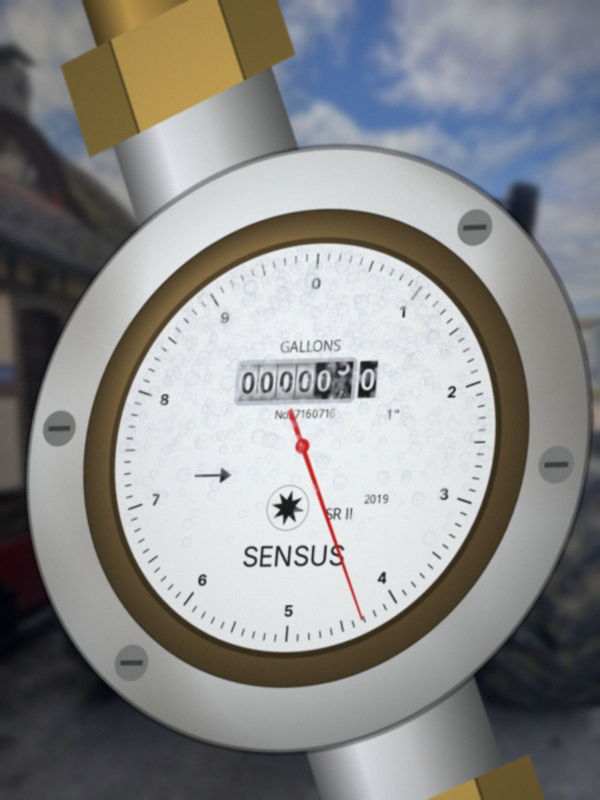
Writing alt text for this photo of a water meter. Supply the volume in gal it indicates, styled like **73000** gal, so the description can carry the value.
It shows **34.3** gal
